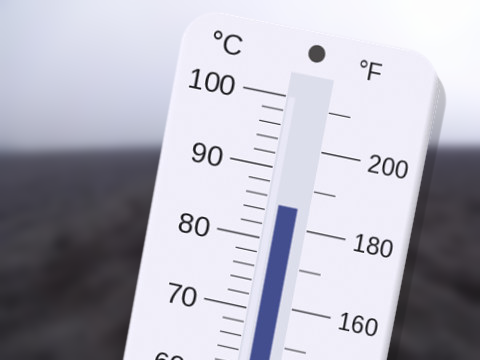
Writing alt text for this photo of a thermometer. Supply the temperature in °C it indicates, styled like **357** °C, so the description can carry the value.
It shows **85** °C
